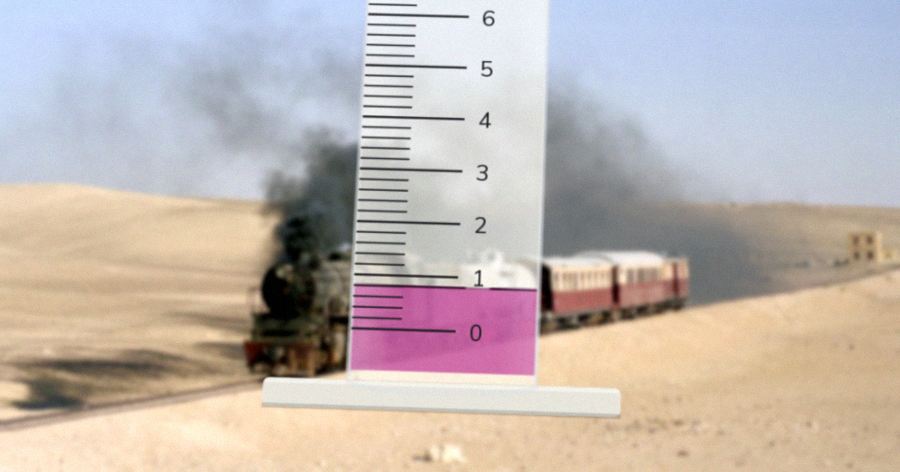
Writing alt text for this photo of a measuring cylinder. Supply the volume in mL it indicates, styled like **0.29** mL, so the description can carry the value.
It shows **0.8** mL
